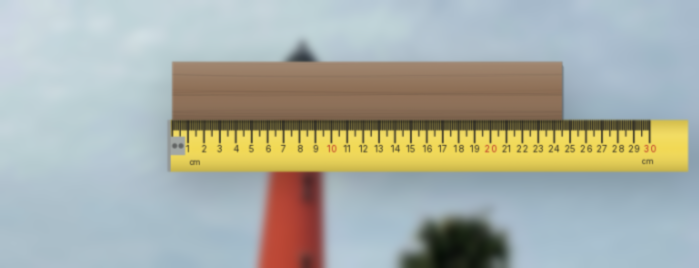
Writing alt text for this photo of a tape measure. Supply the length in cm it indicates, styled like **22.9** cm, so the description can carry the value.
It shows **24.5** cm
